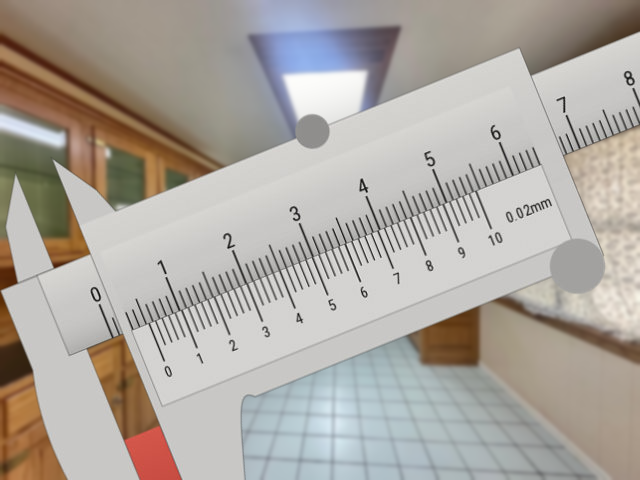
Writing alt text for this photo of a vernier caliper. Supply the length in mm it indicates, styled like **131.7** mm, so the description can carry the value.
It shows **5.4** mm
